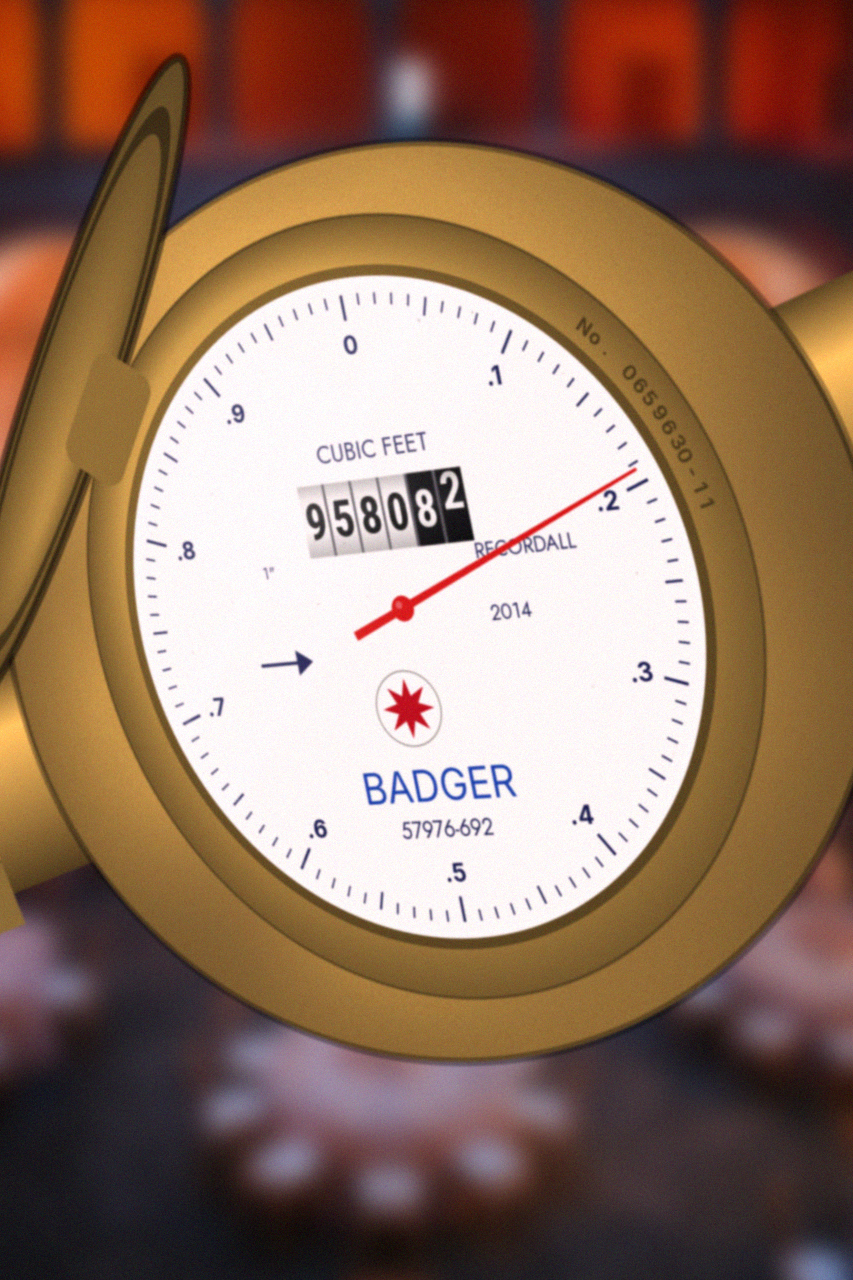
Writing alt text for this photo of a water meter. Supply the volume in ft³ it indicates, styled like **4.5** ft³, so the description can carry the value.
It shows **958082.19** ft³
